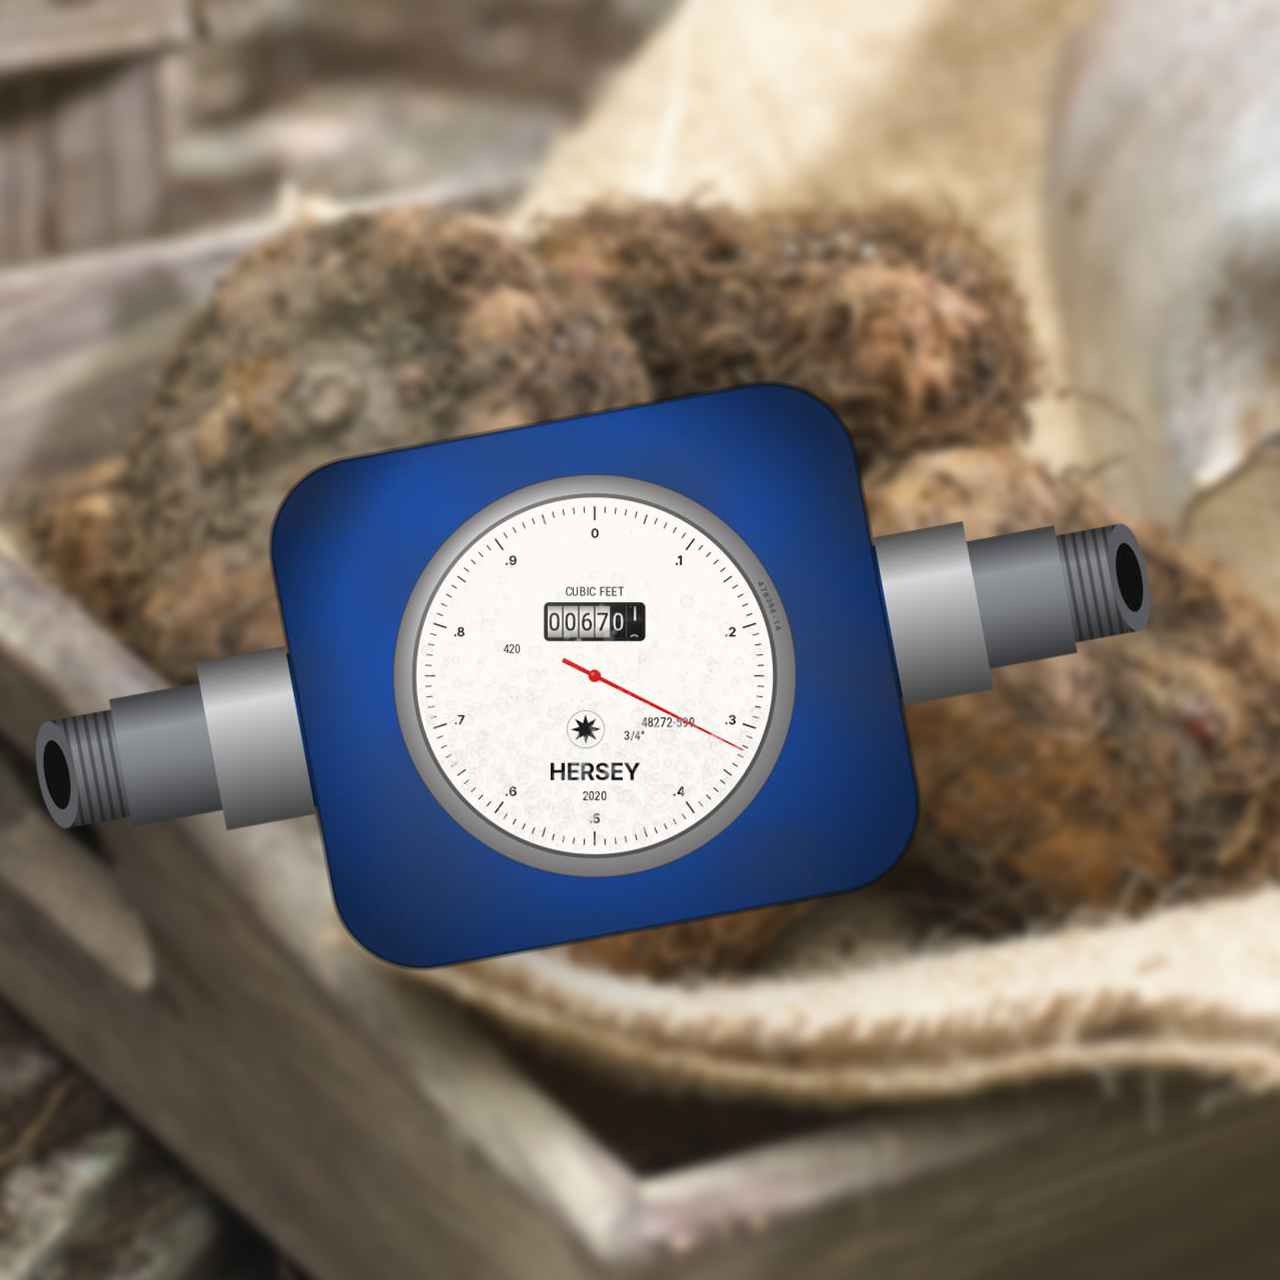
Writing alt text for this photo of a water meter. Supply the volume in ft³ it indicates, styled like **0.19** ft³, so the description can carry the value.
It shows **6701.32** ft³
